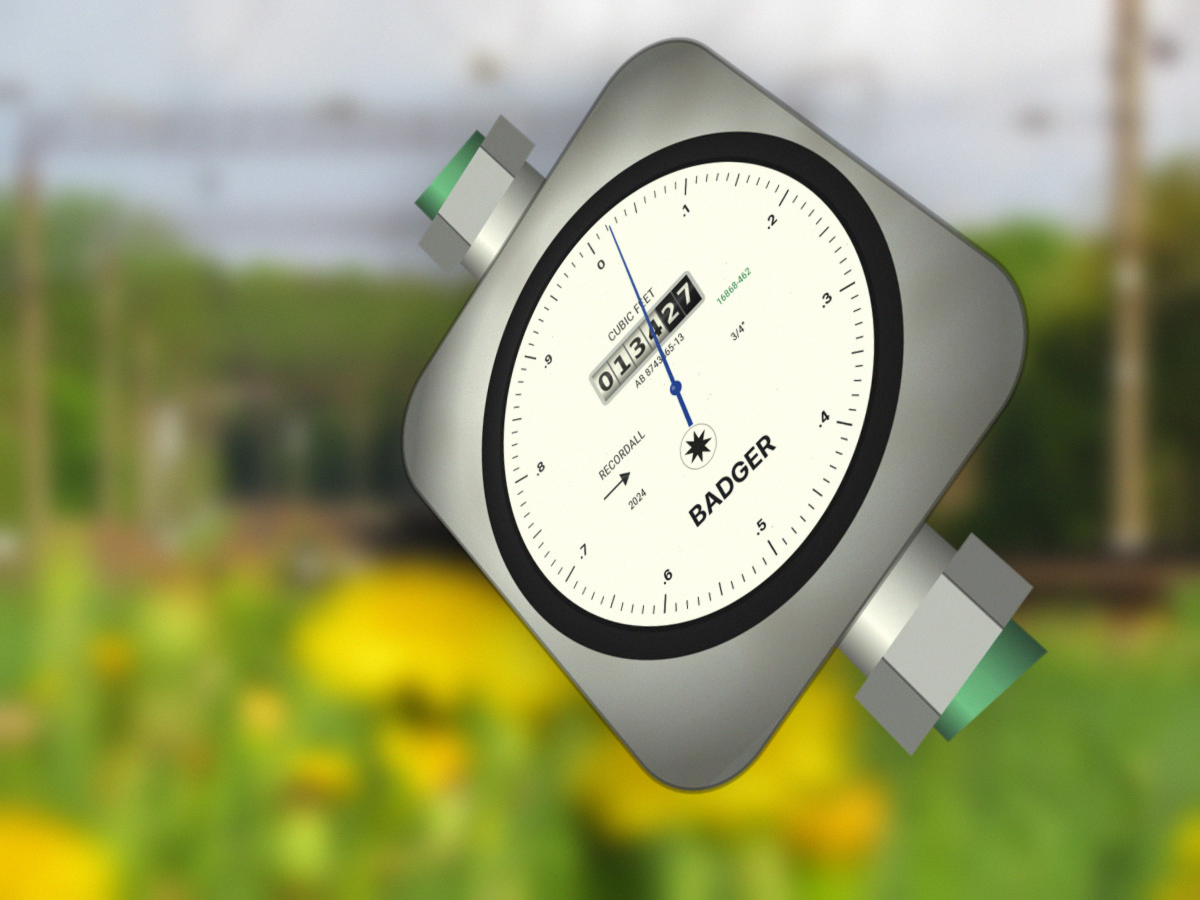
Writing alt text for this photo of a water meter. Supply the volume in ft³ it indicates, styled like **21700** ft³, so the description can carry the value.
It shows **13427.02** ft³
